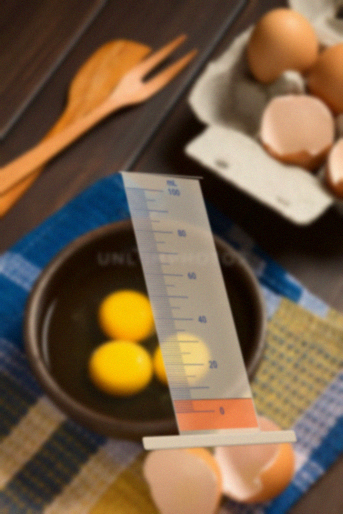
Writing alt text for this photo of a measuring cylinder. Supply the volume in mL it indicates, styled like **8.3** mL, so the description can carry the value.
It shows **5** mL
